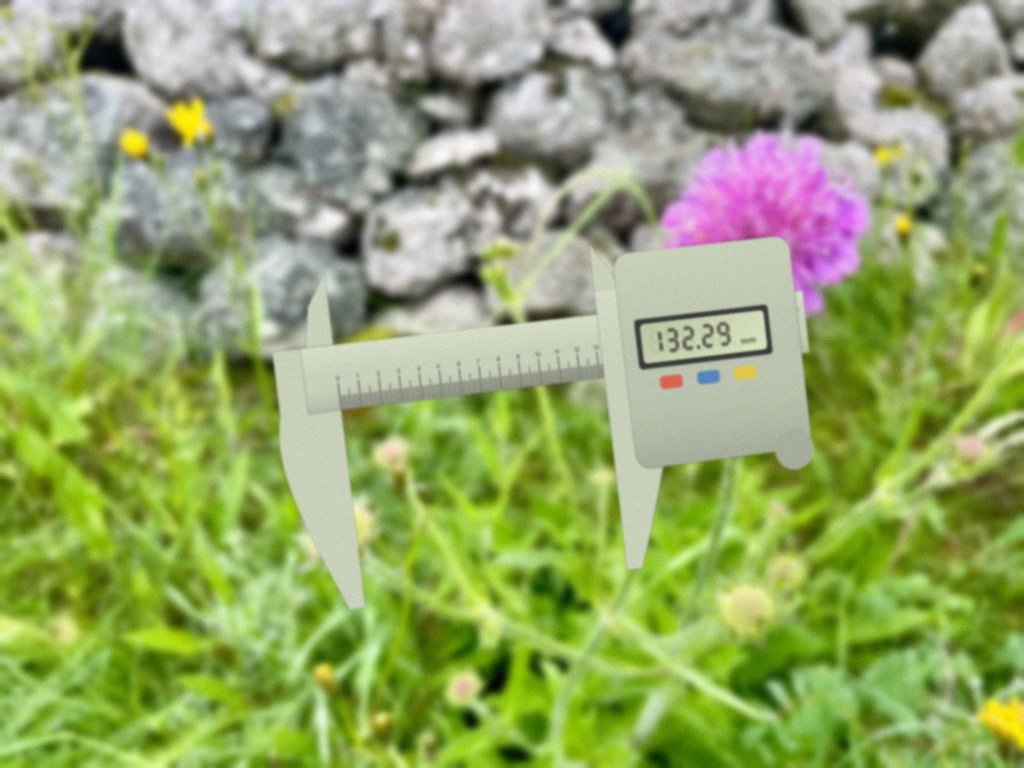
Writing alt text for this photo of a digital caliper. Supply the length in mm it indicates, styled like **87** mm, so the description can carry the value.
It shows **132.29** mm
